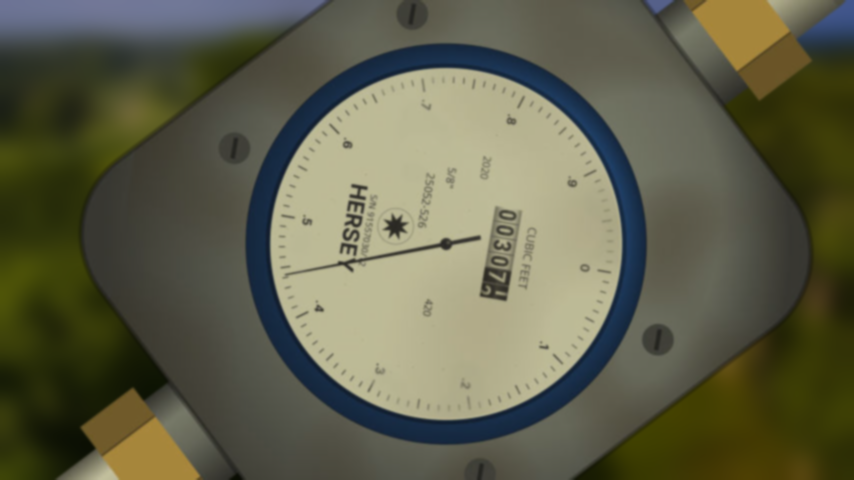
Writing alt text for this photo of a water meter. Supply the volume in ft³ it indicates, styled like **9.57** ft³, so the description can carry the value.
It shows **3071.44** ft³
